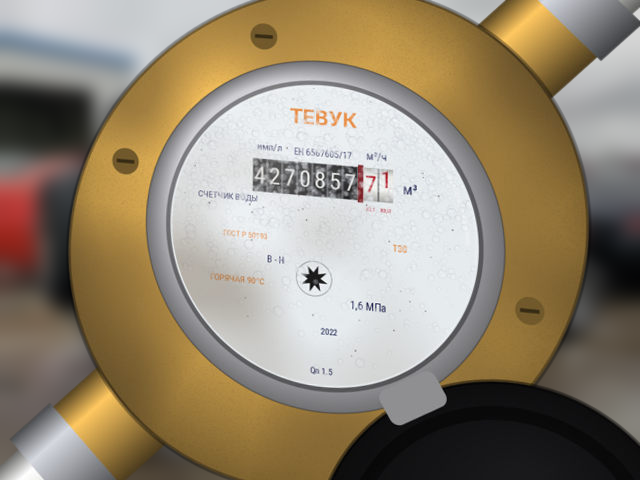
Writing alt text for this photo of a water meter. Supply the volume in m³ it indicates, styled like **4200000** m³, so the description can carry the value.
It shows **4270857.71** m³
